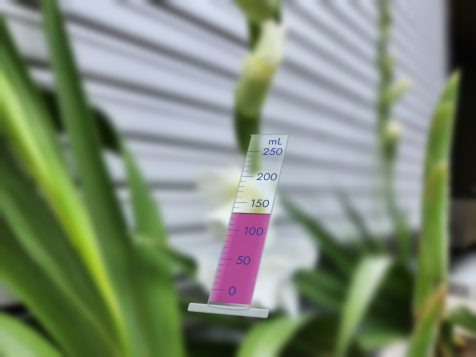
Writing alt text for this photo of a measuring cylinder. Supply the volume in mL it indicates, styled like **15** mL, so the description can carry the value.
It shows **130** mL
